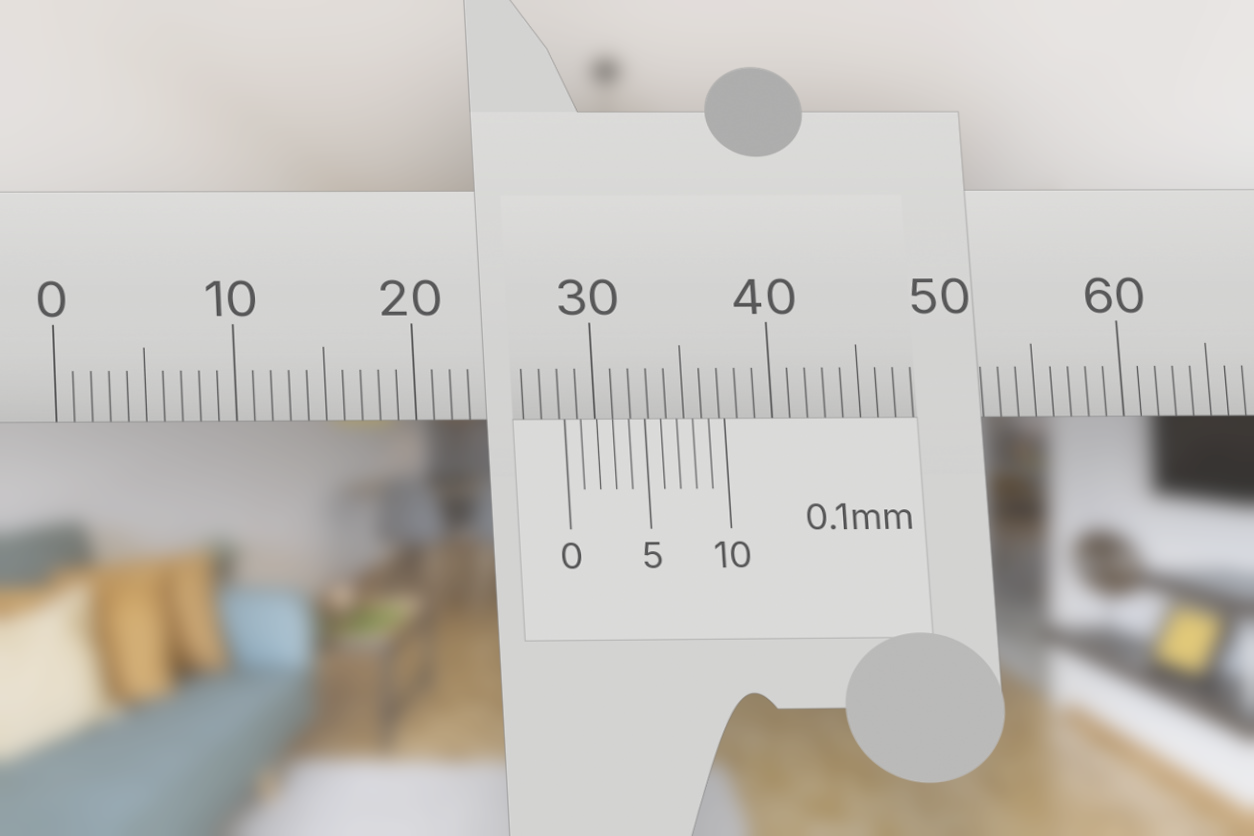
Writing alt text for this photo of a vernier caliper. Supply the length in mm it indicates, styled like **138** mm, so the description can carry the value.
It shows **28.3** mm
